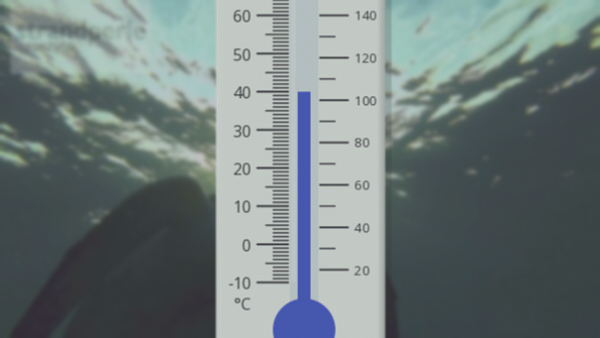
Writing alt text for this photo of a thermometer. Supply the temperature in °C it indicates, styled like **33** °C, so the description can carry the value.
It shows **40** °C
